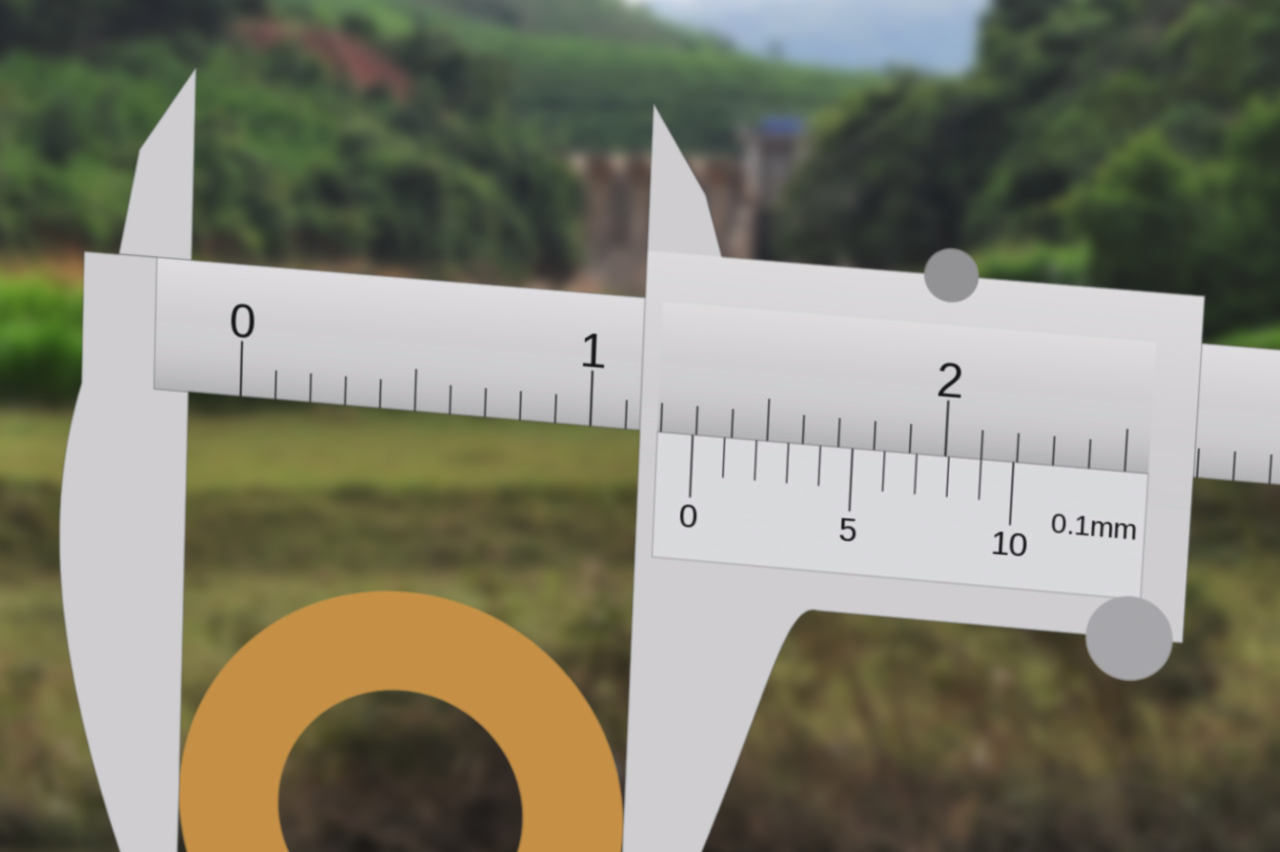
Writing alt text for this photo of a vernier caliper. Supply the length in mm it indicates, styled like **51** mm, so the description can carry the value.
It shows **12.9** mm
